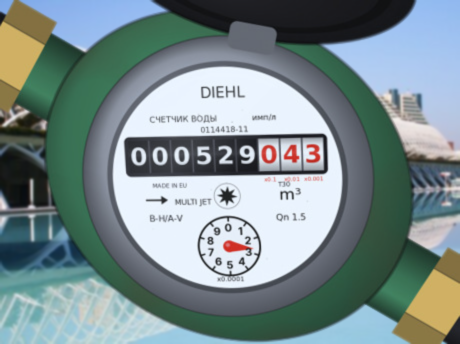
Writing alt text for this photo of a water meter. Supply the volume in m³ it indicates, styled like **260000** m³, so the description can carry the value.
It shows **529.0432** m³
